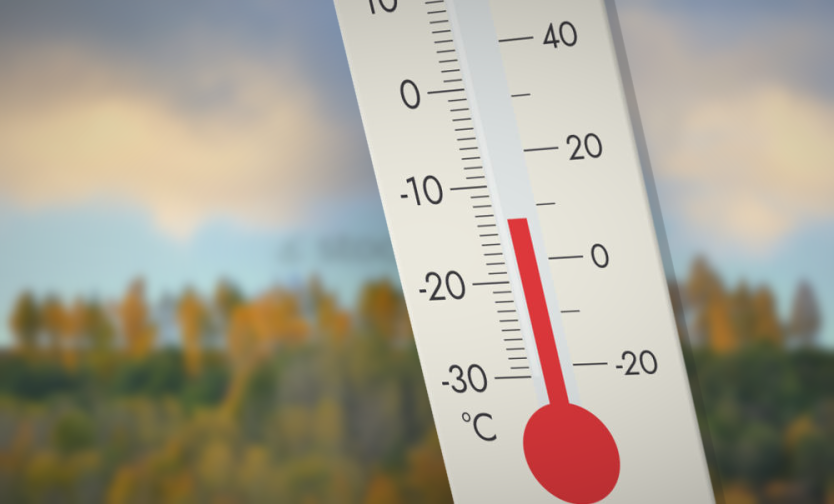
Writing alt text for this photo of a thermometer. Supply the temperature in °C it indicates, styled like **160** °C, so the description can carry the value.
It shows **-13.5** °C
